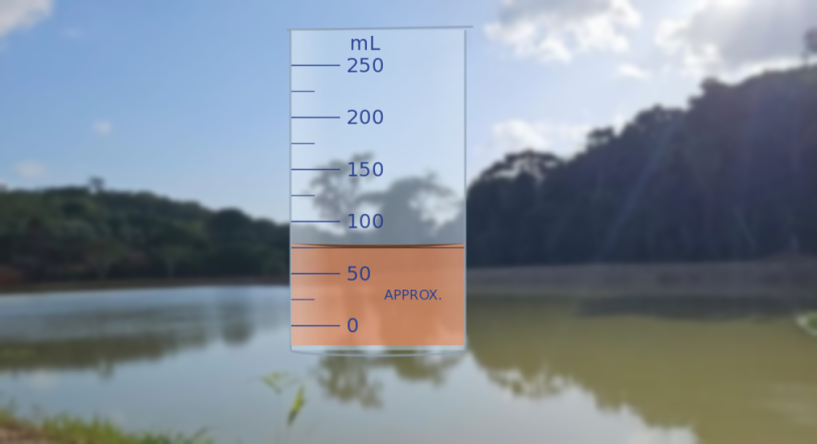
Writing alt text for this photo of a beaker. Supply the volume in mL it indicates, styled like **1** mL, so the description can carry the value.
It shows **75** mL
